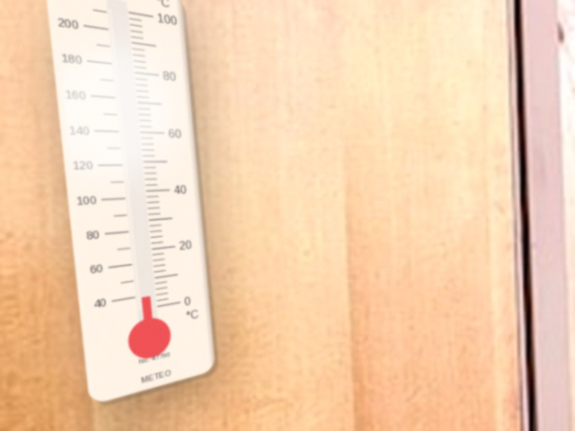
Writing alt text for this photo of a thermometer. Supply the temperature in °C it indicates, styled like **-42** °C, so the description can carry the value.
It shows **4** °C
